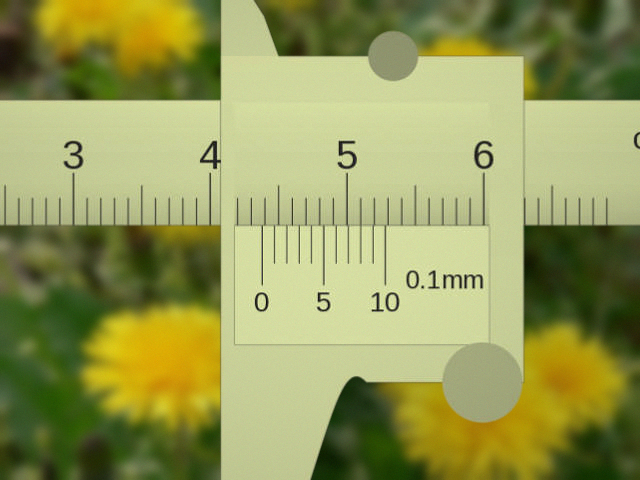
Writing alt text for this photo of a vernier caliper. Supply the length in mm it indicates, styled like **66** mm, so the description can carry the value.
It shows **43.8** mm
